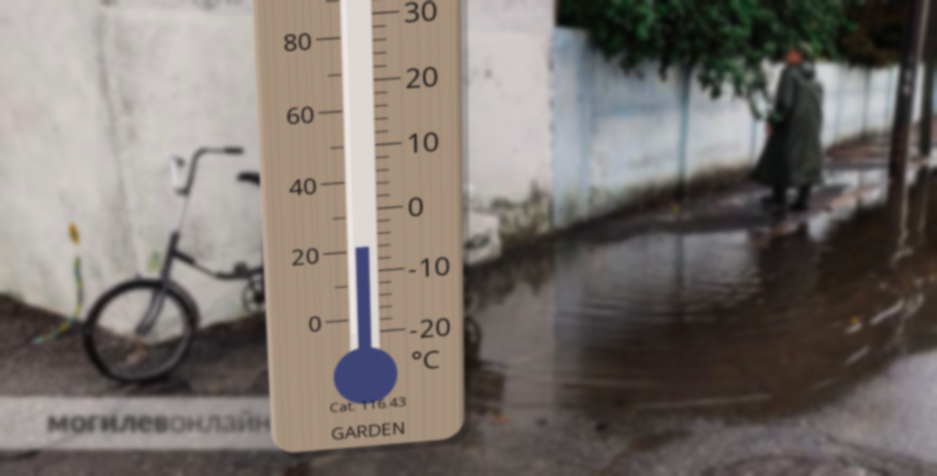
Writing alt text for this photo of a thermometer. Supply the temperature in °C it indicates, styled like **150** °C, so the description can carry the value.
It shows **-6** °C
